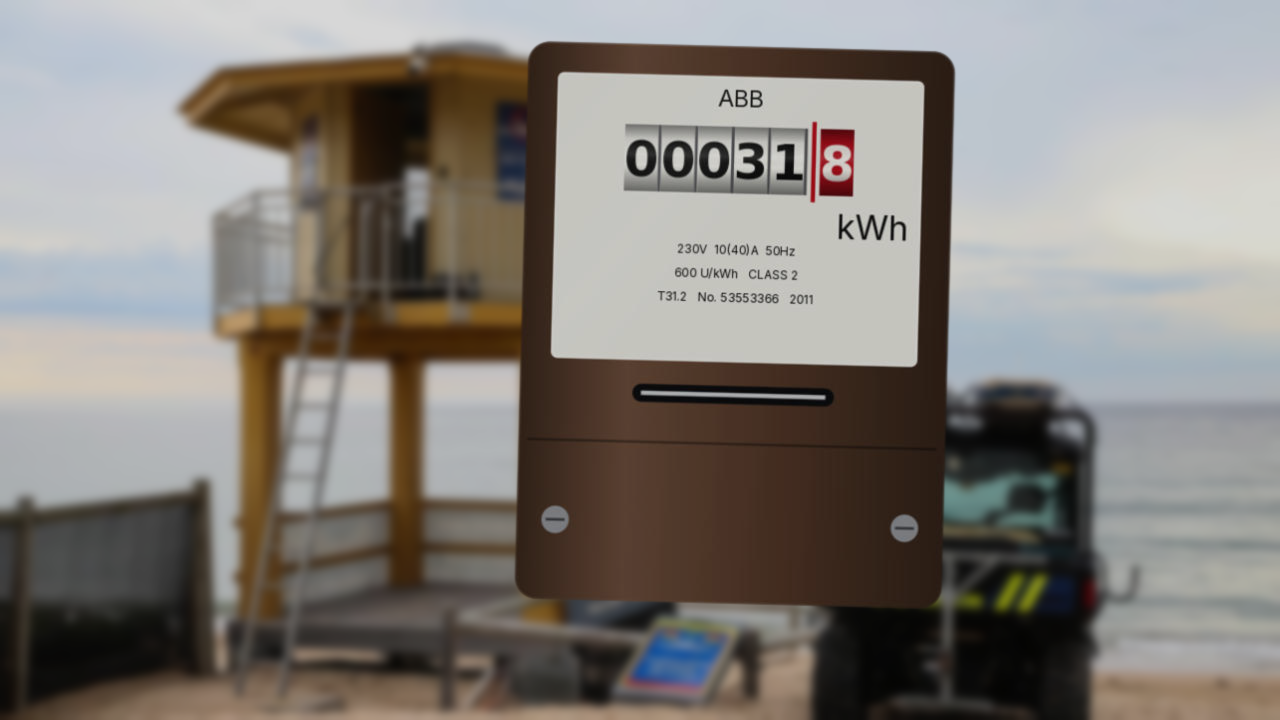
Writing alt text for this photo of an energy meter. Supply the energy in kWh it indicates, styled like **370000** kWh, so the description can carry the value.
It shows **31.8** kWh
